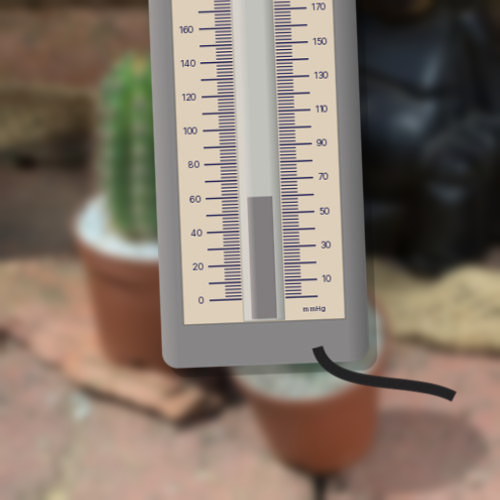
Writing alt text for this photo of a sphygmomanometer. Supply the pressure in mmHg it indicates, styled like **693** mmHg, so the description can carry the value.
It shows **60** mmHg
